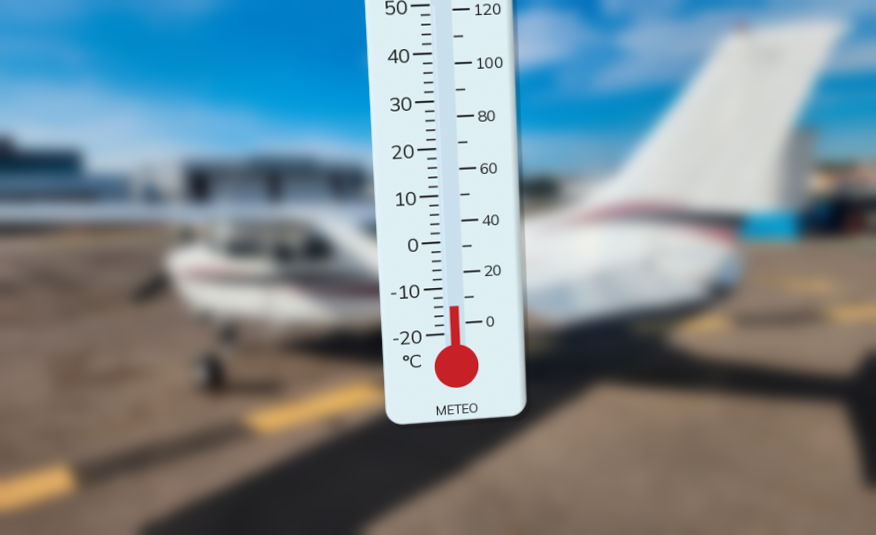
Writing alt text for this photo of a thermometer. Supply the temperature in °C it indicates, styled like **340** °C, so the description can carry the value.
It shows **-14** °C
